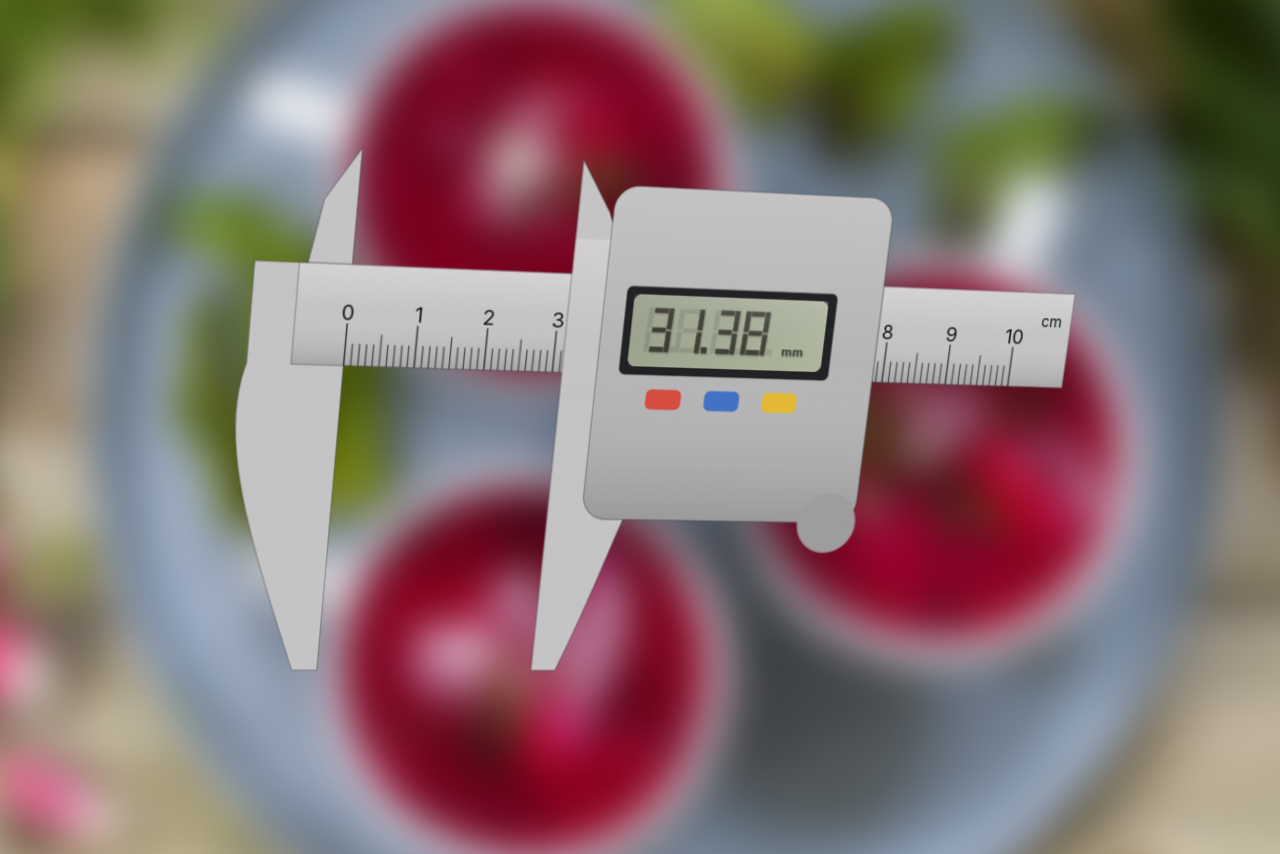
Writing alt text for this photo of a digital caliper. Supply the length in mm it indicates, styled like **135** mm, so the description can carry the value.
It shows **31.38** mm
